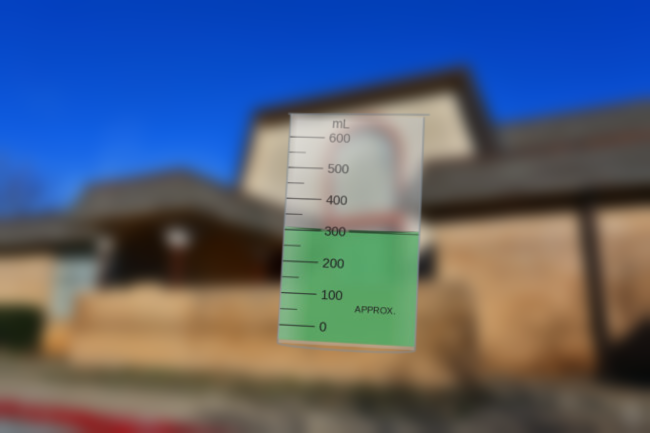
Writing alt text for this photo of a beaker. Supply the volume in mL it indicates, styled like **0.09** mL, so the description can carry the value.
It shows **300** mL
